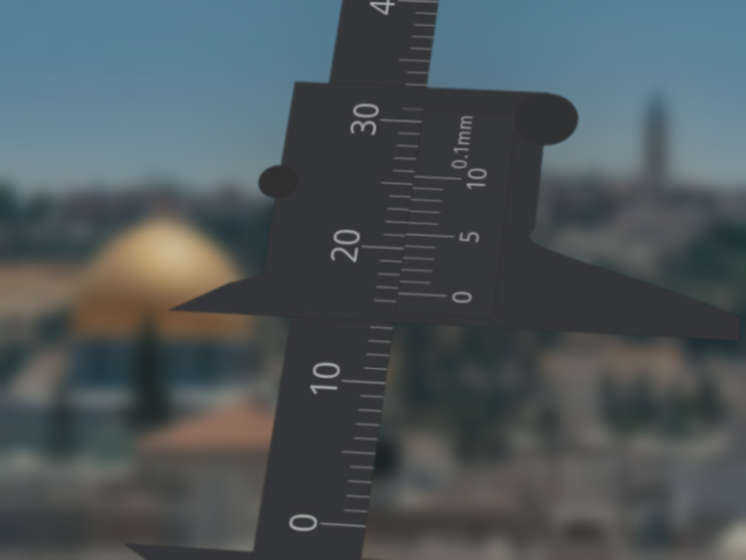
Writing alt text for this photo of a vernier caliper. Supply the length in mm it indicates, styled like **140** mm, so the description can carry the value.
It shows **16.6** mm
